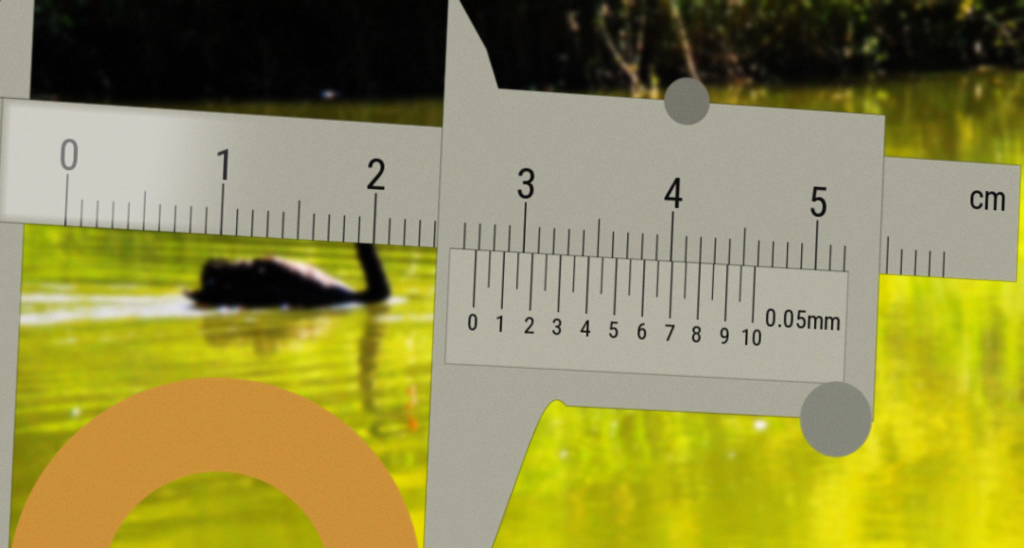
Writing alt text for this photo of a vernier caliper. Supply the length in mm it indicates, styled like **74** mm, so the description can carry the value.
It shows **26.8** mm
